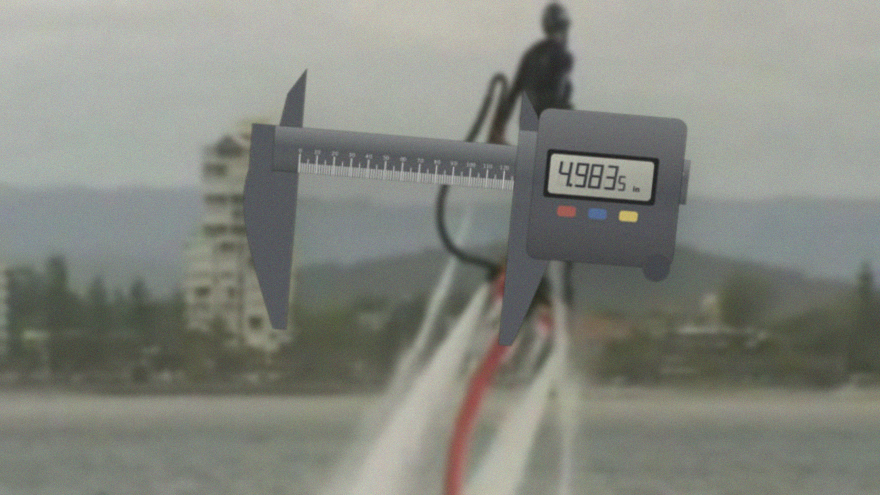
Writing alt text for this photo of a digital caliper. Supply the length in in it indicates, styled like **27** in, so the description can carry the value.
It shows **4.9835** in
